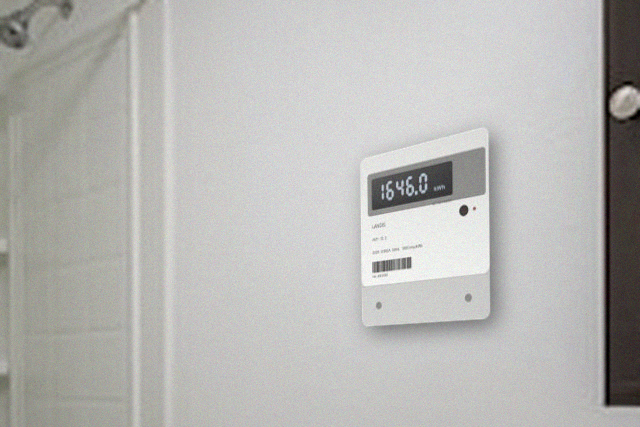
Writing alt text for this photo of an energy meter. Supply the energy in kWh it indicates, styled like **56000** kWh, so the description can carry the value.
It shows **1646.0** kWh
